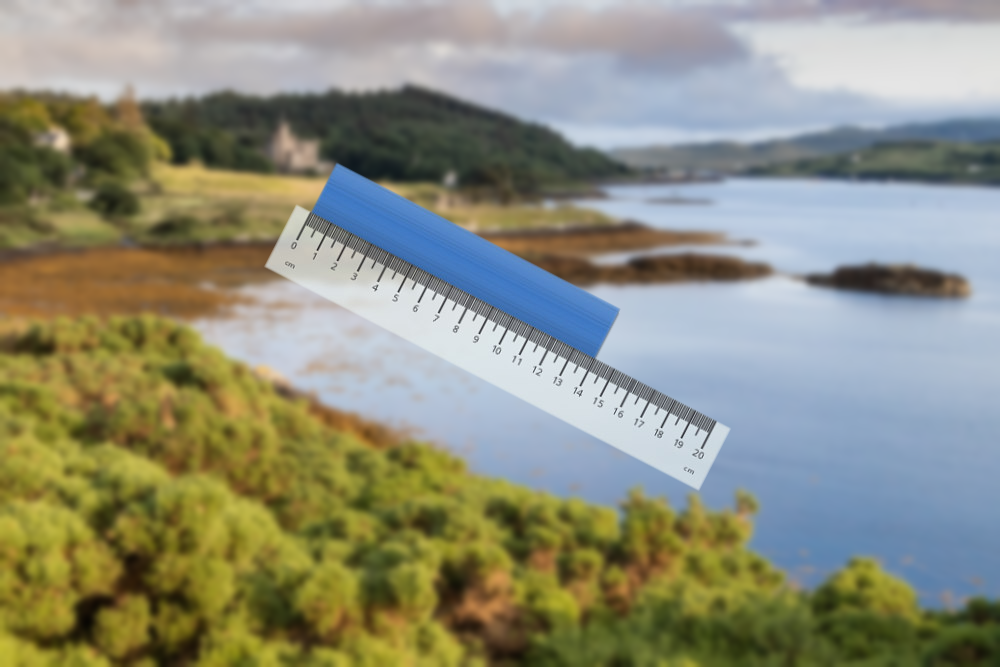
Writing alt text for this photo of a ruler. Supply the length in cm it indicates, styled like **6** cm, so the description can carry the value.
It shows **14** cm
